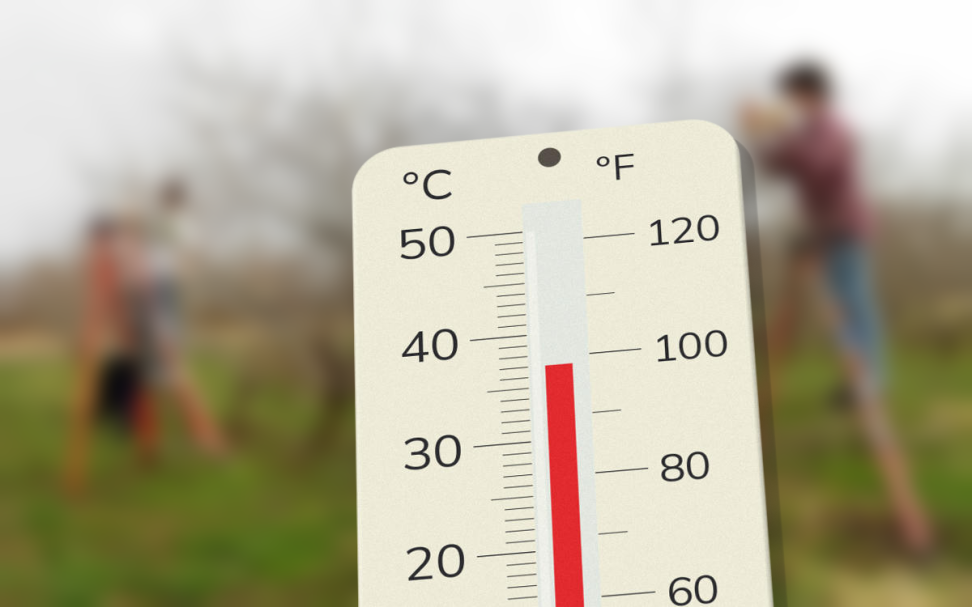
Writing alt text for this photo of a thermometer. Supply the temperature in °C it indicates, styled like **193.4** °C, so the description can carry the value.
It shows **37** °C
